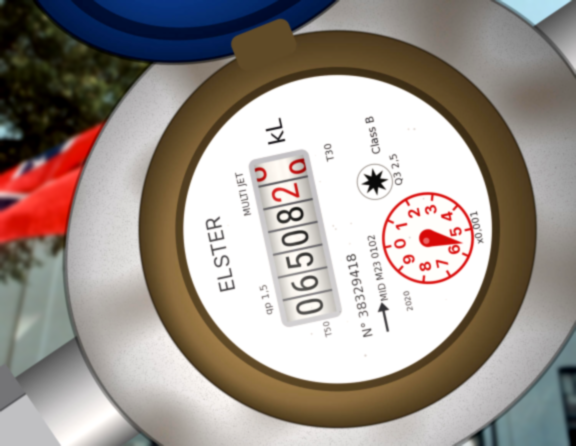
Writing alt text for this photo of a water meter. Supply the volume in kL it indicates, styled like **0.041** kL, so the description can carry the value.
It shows **6508.285** kL
